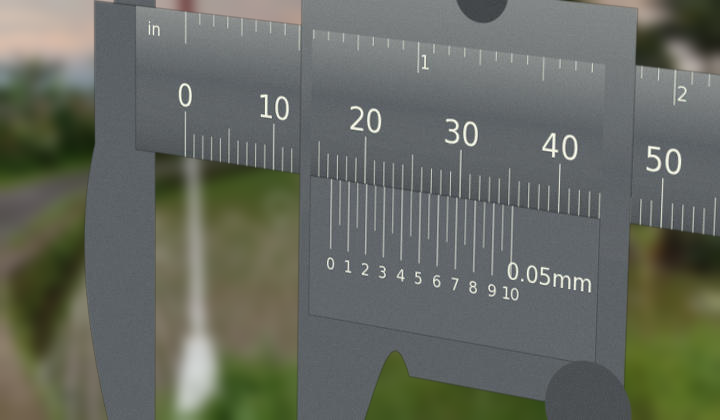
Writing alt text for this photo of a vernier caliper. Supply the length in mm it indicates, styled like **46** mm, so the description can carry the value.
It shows **16.4** mm
